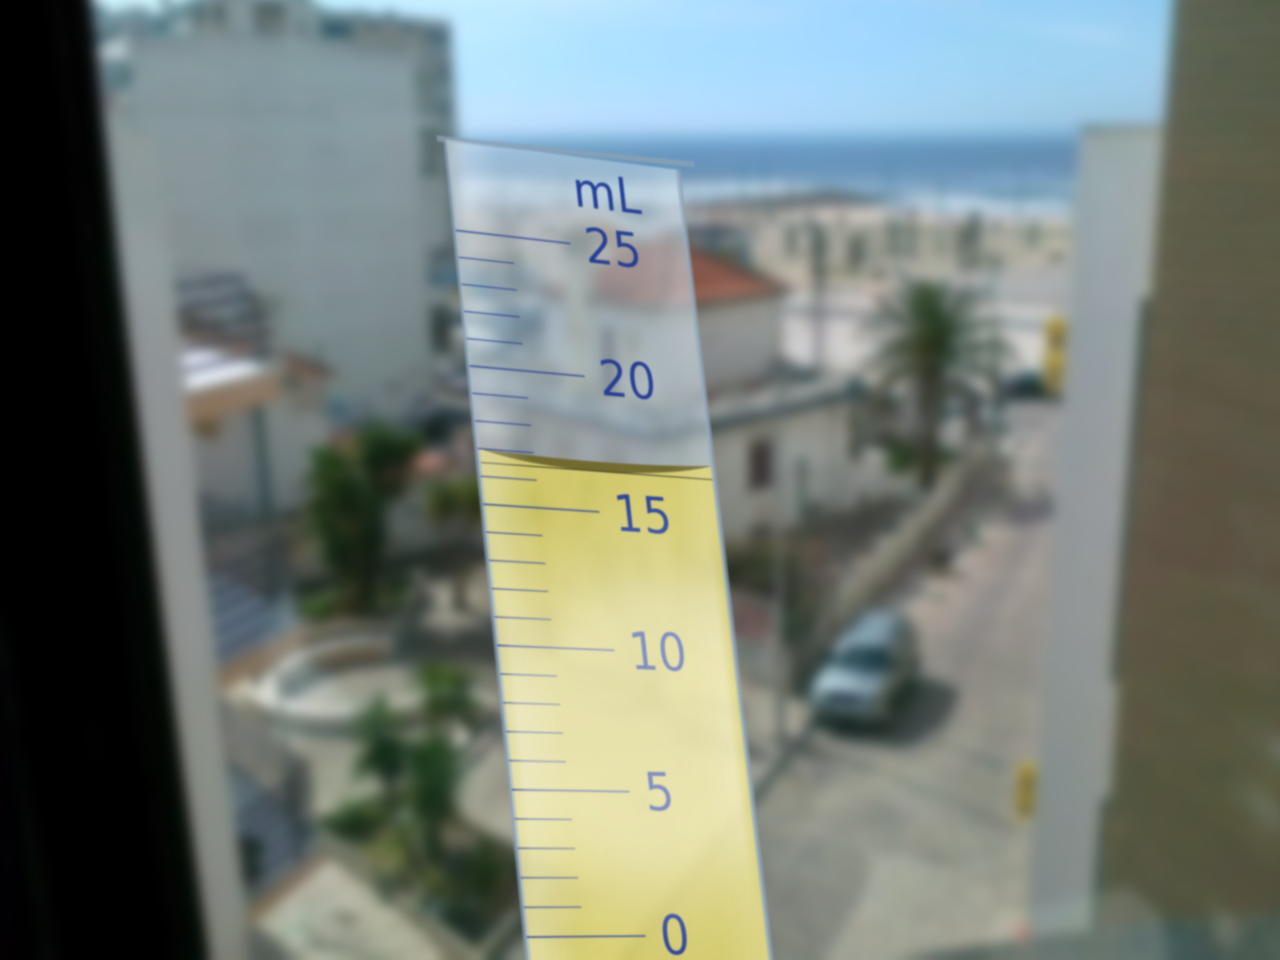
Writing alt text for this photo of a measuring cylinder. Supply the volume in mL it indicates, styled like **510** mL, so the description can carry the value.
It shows **16.5** mL
